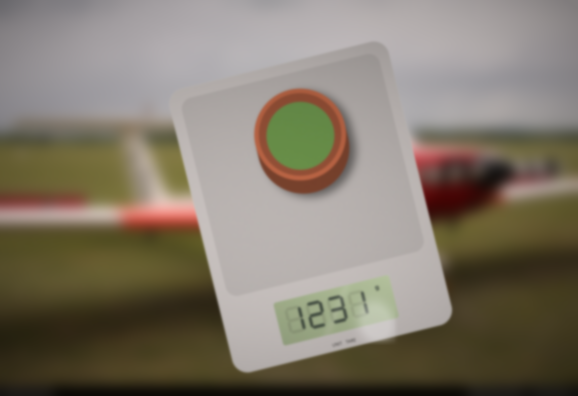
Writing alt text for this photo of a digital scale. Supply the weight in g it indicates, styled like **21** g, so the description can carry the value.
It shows **1231** g
